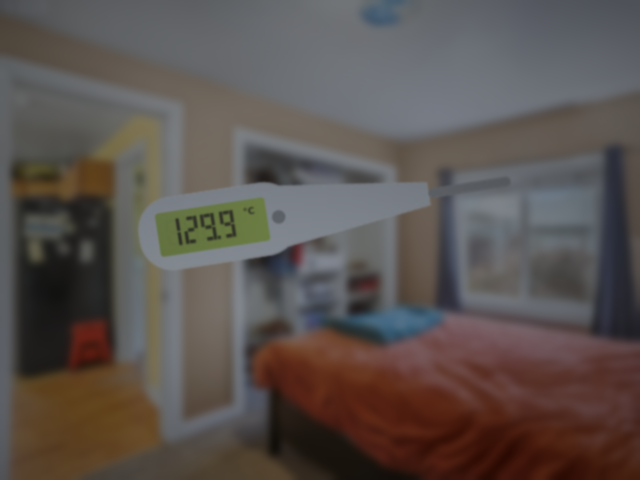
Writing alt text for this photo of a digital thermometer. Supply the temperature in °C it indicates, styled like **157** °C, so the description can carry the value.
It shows **129.9** °C
